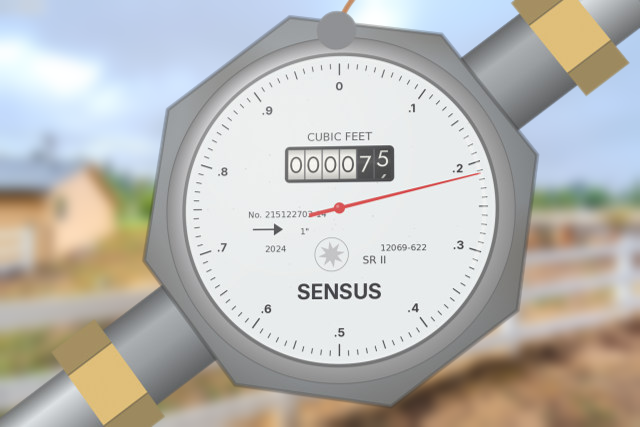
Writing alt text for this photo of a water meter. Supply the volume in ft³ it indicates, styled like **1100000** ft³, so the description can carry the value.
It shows **75.21** ft³
